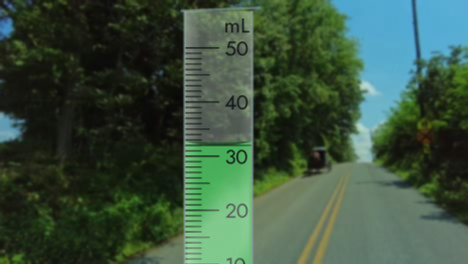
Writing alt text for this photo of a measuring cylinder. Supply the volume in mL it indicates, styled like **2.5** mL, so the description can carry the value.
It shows **32** mL
